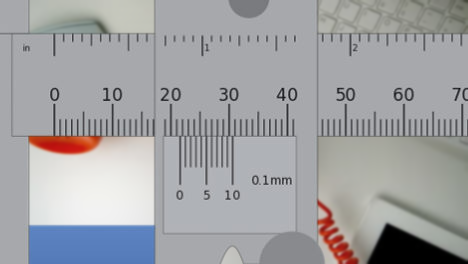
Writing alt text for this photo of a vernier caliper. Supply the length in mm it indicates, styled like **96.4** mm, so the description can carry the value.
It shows **21.6** mm
